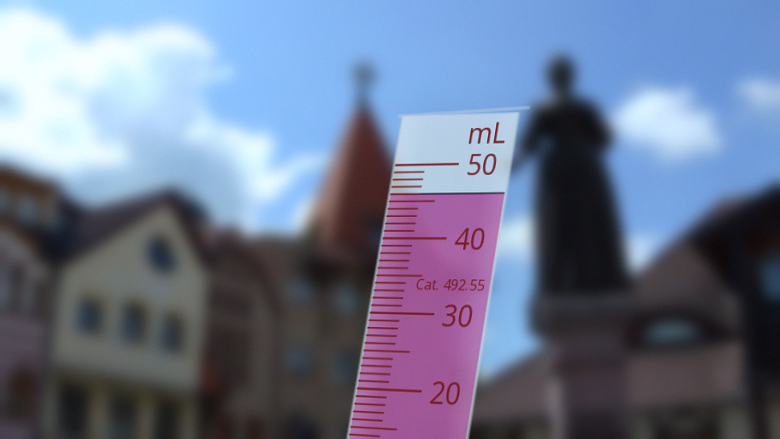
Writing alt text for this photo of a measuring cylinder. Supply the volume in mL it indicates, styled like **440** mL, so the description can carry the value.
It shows **46** mL
